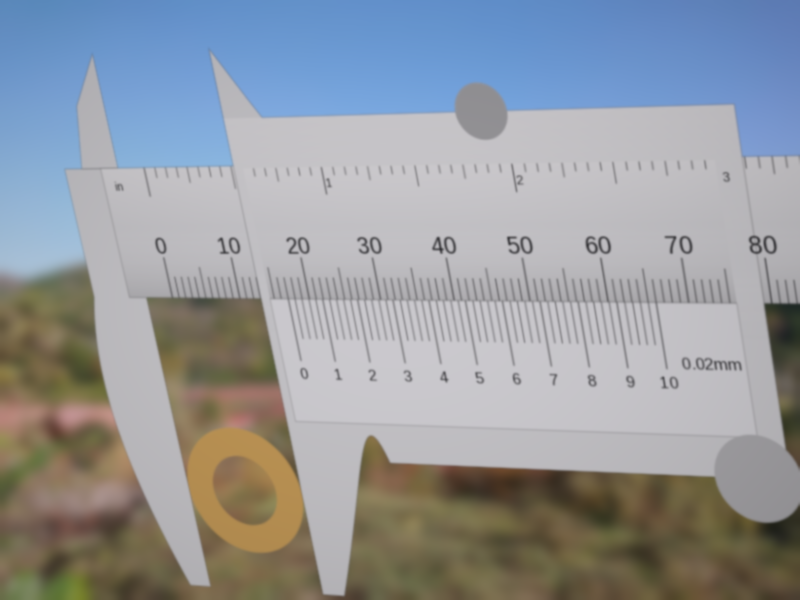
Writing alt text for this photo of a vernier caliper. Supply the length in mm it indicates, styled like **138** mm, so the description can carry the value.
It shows **17.0** mm
